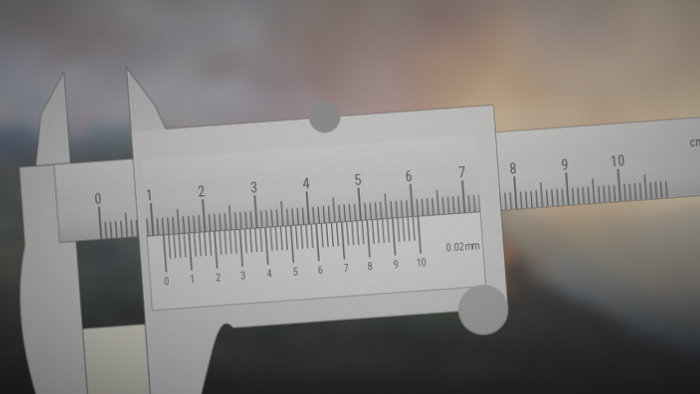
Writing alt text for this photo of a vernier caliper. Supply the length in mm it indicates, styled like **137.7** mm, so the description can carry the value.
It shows **12.0** mm
